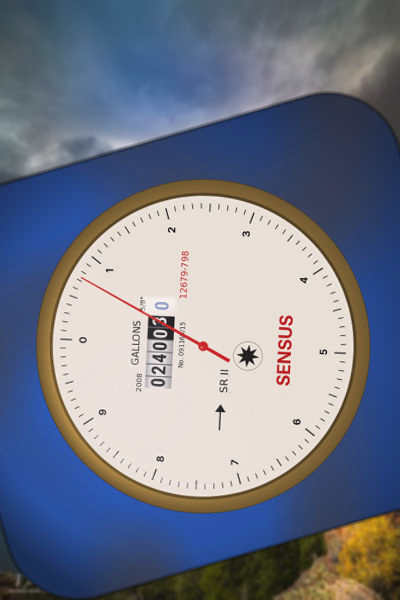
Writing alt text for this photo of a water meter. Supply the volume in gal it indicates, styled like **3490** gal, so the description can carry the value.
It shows **240030.7** gal
